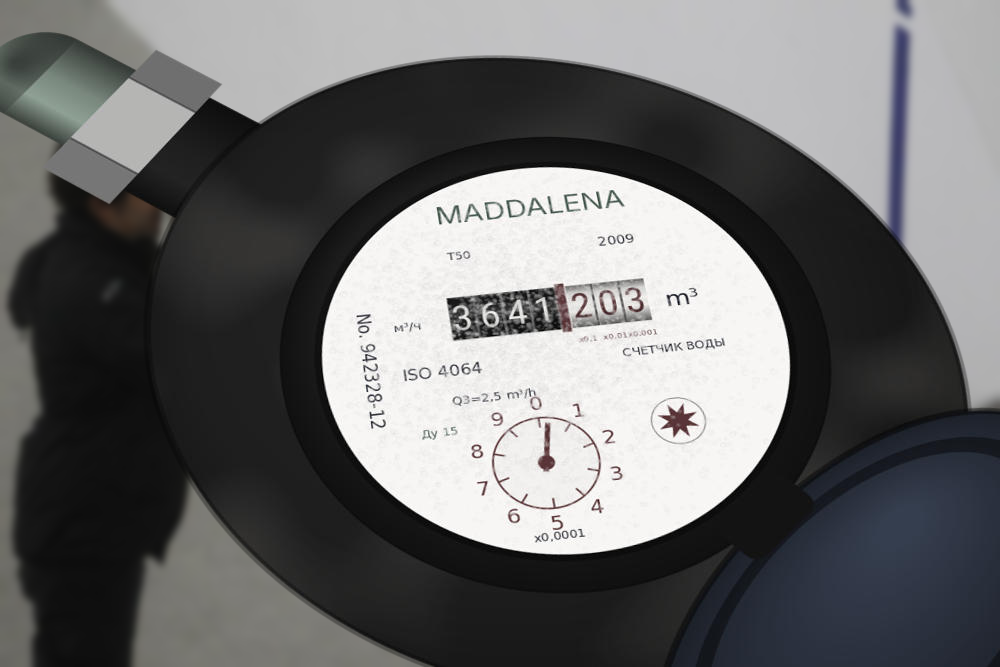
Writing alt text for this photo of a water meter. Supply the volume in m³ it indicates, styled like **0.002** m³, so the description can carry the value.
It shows **3641.2030** m³
